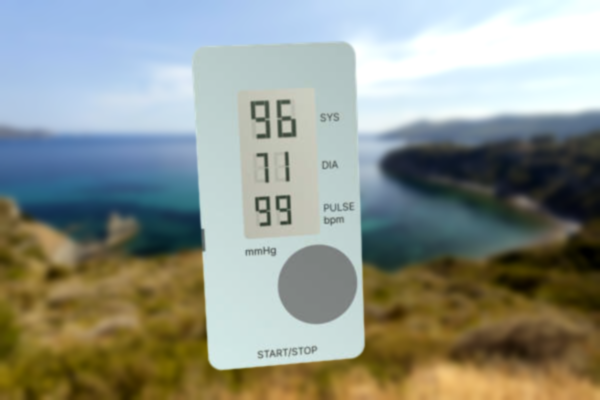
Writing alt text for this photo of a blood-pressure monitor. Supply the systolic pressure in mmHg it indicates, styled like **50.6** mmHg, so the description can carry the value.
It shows **96** mmHg
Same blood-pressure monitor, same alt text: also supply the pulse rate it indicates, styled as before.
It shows **99** bpm
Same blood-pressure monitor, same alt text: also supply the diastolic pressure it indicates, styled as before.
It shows **71** mmHg
